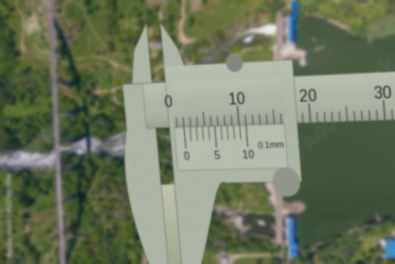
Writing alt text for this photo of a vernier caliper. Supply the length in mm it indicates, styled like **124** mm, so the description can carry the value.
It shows **2.0** mm
